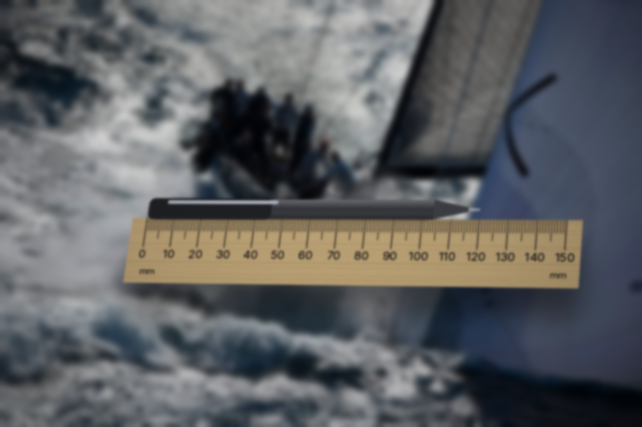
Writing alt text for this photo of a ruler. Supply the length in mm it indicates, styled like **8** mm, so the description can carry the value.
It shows **120** mm
